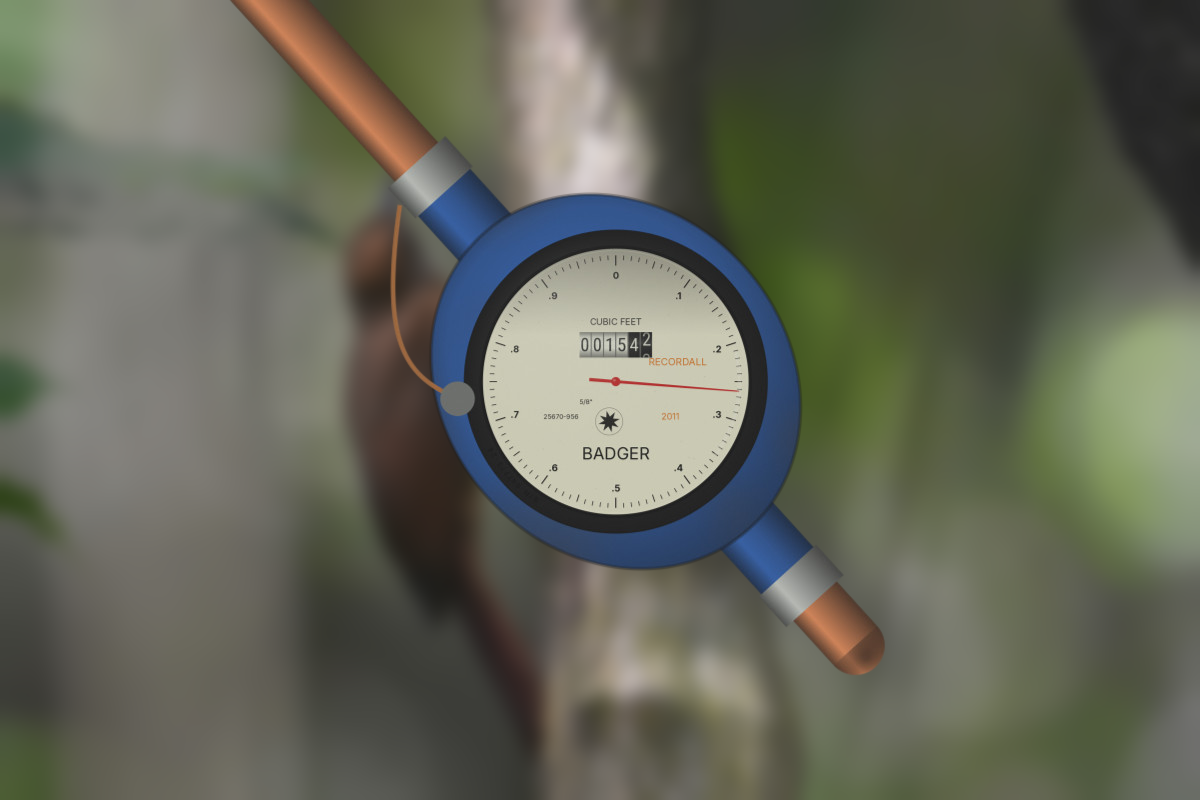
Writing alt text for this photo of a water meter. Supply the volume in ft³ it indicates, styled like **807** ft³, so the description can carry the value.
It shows **1542.26** ft³
